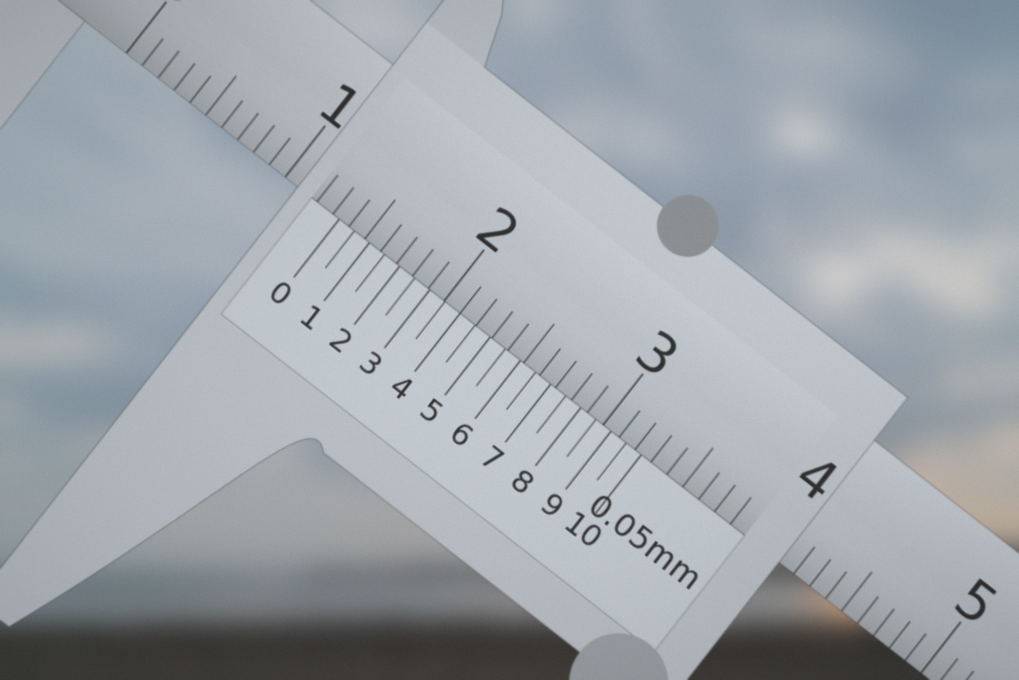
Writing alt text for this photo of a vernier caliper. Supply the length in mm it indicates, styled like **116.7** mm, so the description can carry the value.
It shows **13.4** mm
